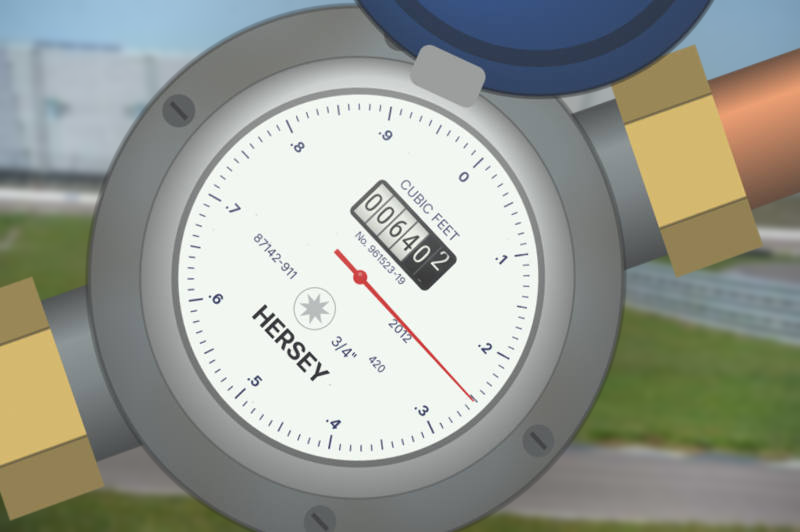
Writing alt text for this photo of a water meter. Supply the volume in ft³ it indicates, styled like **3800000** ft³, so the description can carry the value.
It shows **6402.25** ft³
